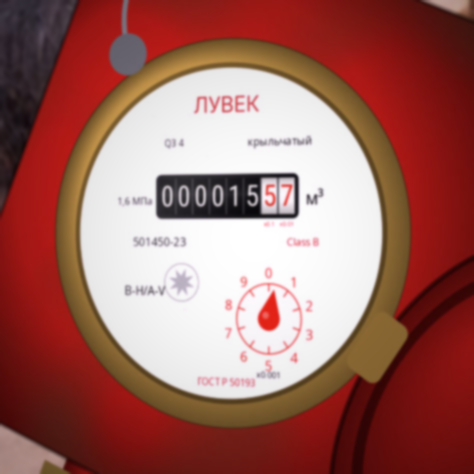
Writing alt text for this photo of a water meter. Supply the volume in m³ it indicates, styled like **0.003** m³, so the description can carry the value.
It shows **15.570** m³
